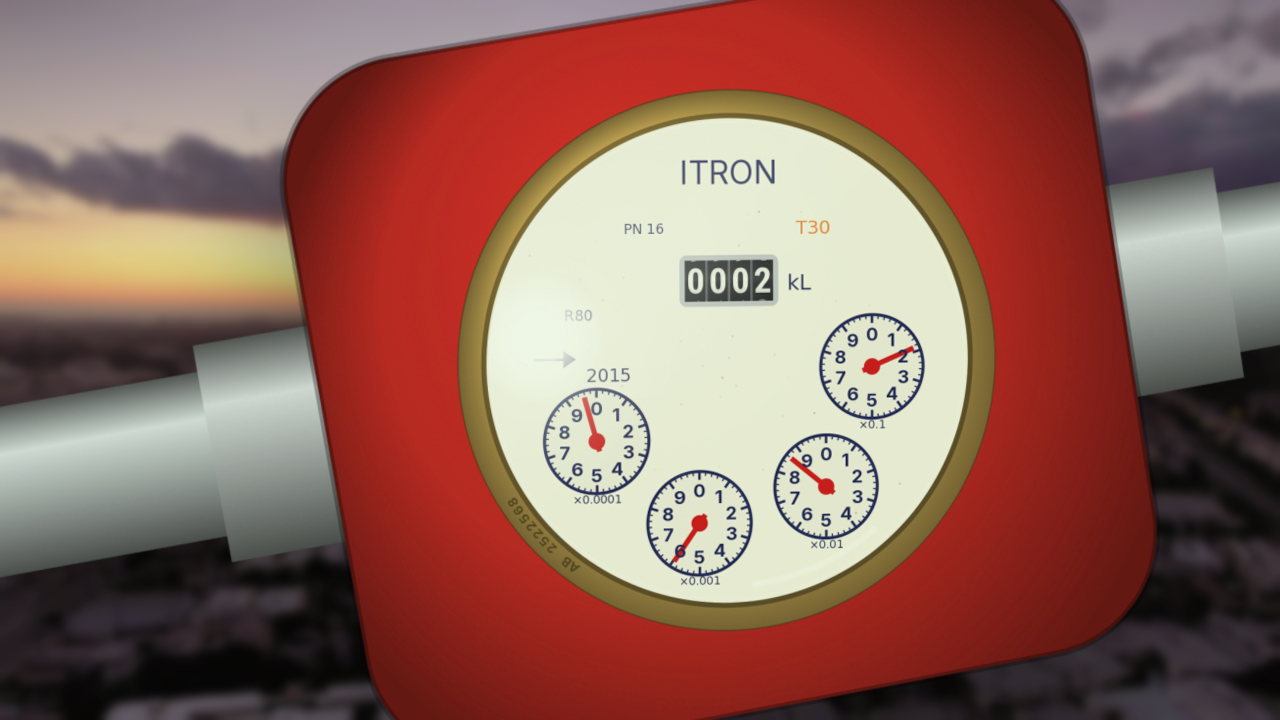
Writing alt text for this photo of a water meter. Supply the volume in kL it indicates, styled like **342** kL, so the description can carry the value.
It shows **2.1859** kL
